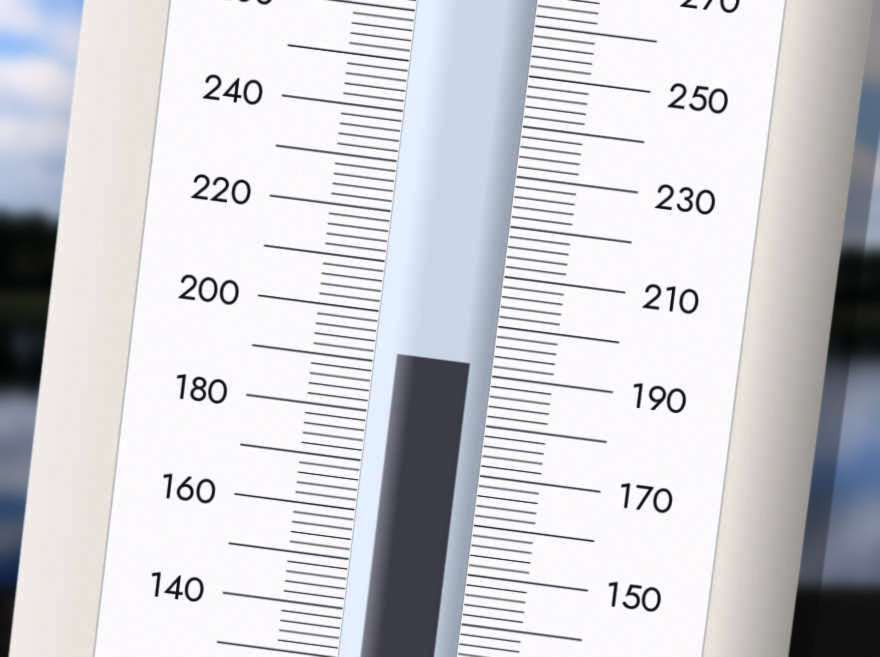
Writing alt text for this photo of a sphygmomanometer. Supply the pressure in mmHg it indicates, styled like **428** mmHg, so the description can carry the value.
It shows **192** mmHg
